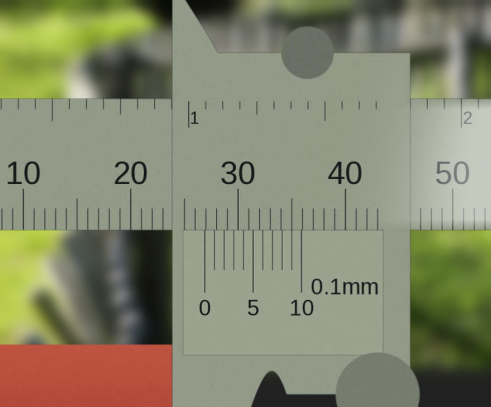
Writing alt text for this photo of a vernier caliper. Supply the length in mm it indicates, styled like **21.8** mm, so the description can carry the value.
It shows **26.9** mm
